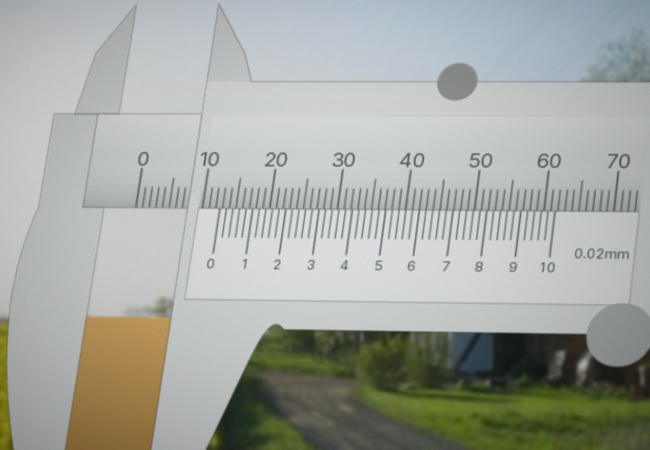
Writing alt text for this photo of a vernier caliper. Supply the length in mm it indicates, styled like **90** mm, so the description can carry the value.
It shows **12.6** mm
